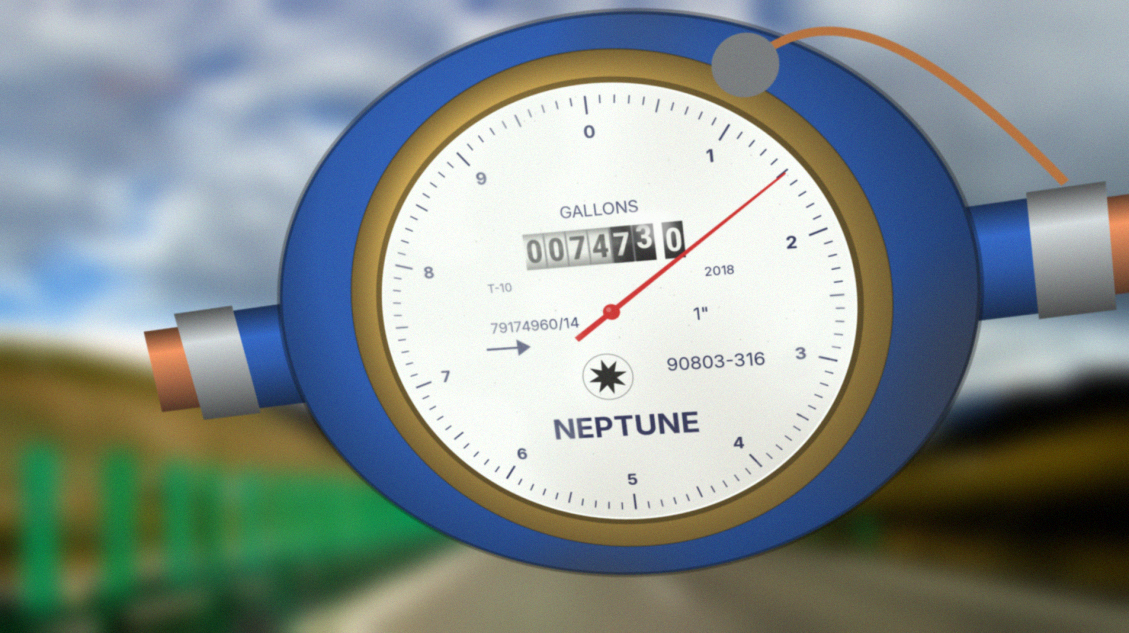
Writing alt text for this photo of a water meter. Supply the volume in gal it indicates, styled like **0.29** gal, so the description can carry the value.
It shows **74731.5** gal
